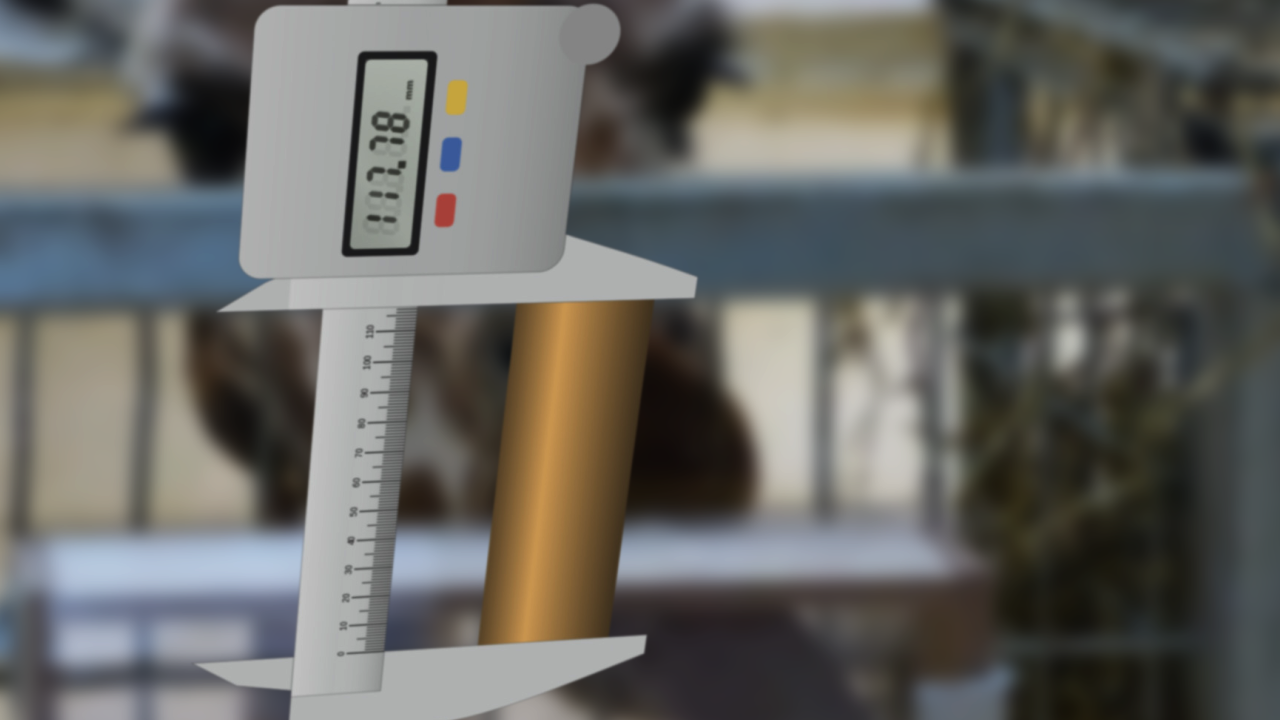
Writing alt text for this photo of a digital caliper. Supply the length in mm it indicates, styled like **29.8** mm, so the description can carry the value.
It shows **117.78** mm
